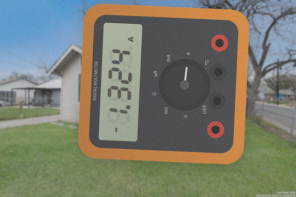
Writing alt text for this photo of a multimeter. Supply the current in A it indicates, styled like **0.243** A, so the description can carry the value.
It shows **-1.324** A
